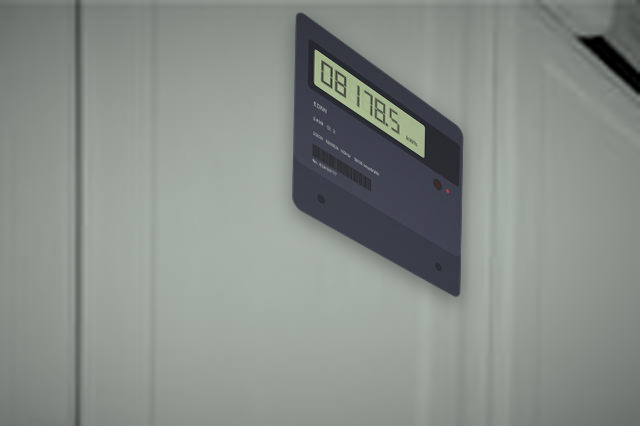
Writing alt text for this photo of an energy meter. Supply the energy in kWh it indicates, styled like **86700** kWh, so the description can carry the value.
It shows **8178.5** kWh
